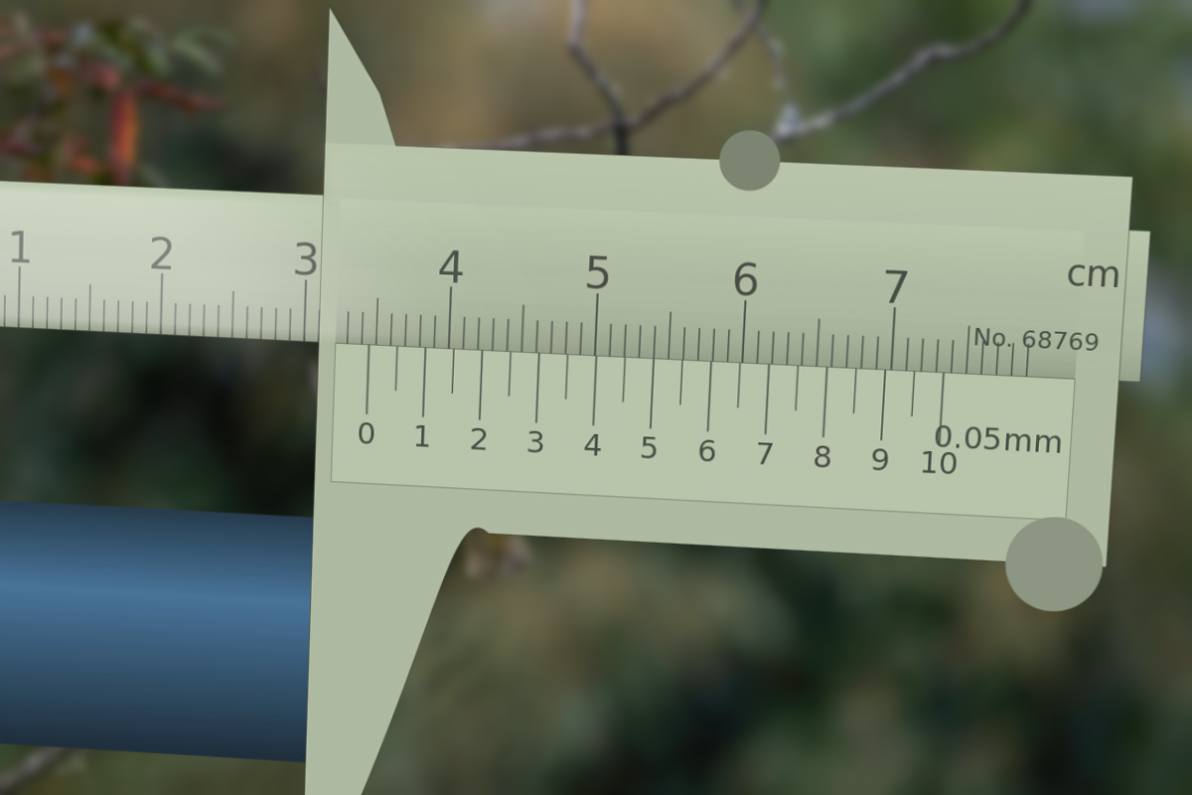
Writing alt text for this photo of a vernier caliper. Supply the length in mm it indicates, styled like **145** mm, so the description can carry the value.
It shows **34.5** mm
